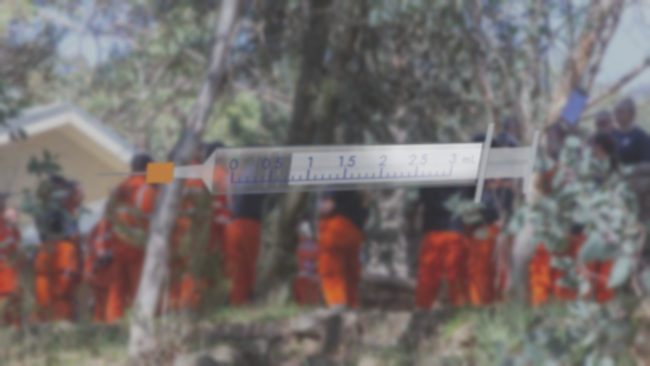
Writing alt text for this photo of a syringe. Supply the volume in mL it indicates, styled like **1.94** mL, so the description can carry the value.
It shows **0.3** mL
